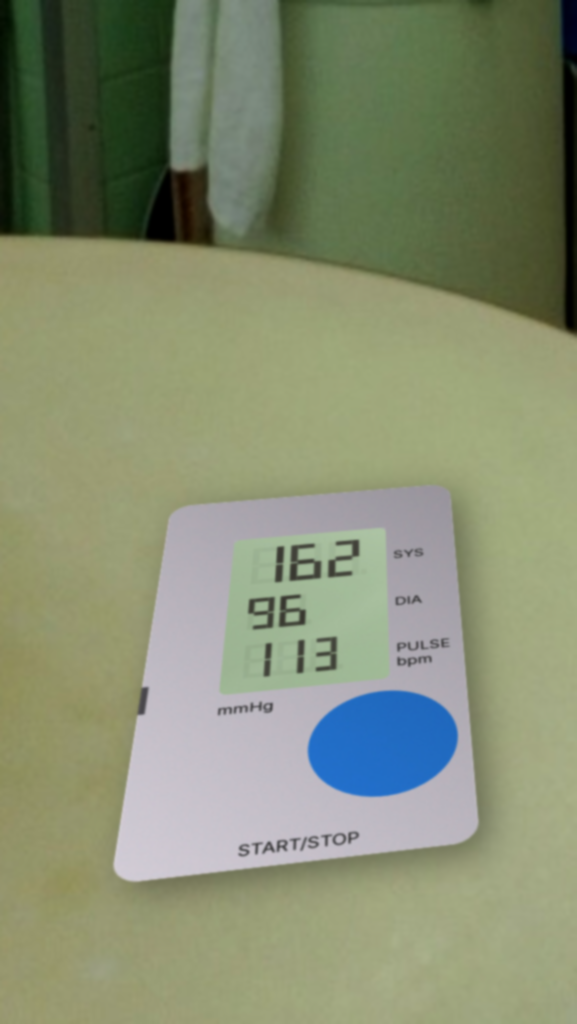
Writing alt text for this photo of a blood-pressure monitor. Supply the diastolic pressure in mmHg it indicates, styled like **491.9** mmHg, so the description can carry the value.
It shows **96** mmHg
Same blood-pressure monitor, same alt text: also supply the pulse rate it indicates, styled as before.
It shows **113** bpm
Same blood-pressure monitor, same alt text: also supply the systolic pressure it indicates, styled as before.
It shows **162** mmHg
